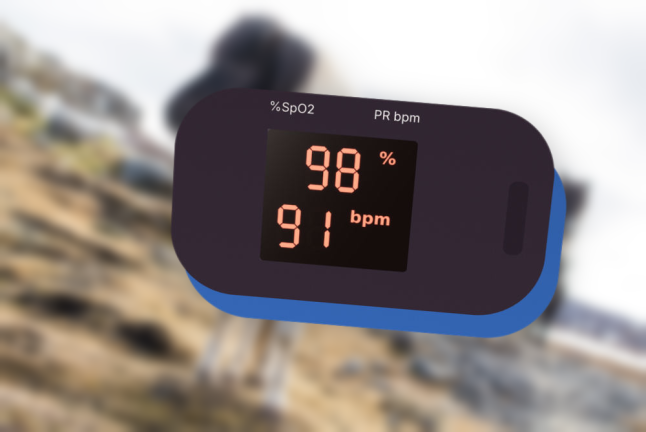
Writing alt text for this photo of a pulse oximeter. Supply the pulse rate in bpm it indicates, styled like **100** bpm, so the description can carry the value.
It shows **91** bpm
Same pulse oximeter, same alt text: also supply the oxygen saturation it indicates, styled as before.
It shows **98** %
